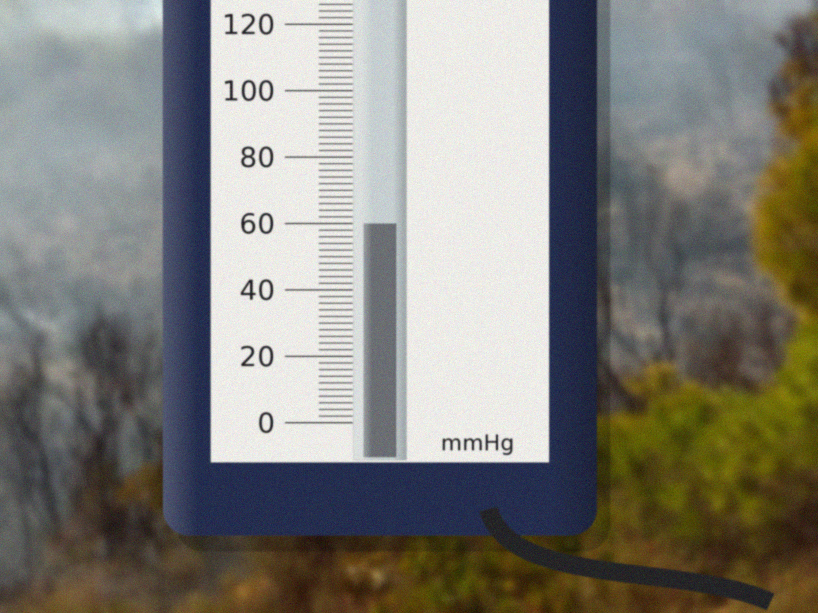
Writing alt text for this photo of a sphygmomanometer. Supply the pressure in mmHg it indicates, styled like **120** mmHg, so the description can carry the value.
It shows **60** mmHg
